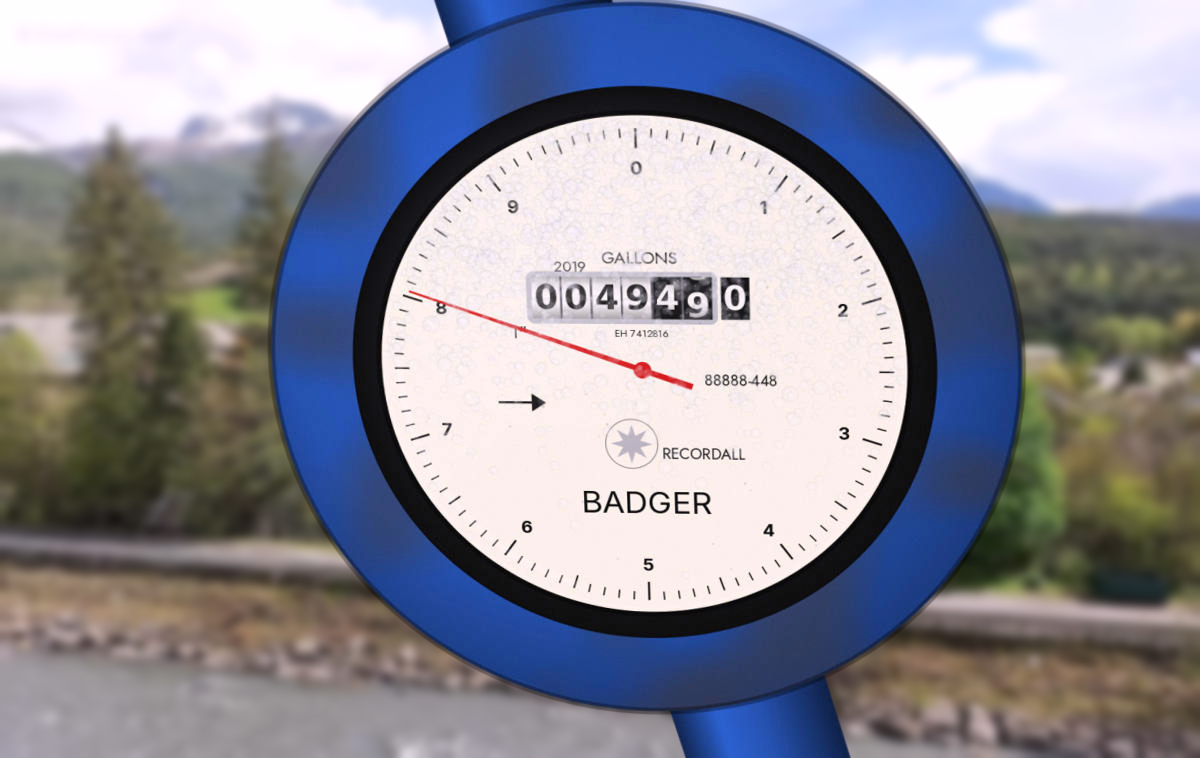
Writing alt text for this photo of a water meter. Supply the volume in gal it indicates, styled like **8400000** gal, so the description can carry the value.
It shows **49488.0** gal
